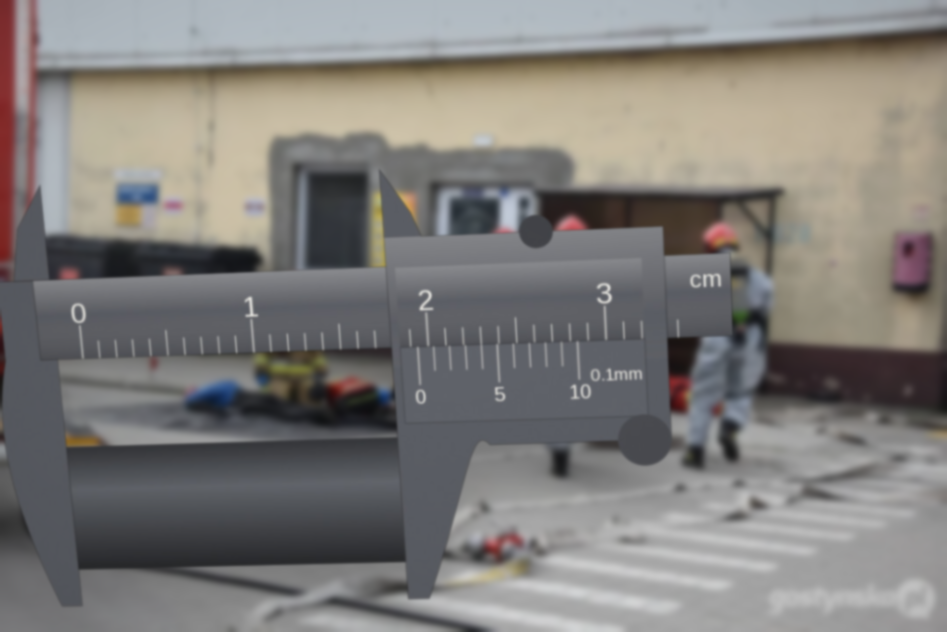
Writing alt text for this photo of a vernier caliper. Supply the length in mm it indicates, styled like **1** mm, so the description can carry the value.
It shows **19.4** mm
